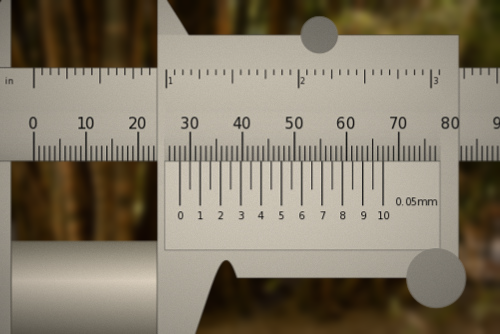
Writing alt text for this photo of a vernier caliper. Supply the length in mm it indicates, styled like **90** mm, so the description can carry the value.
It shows **28.0** mm
